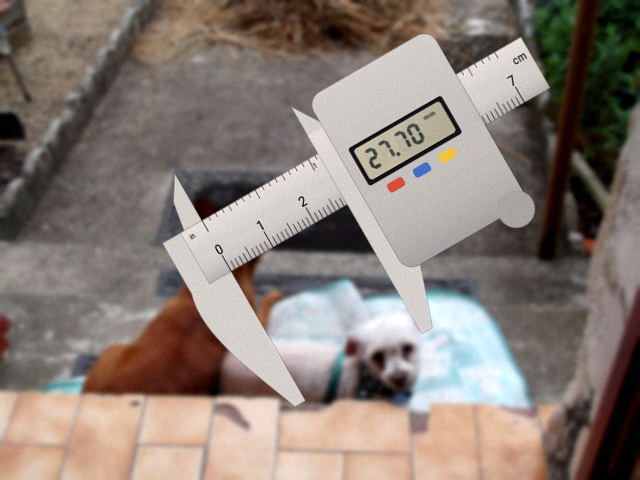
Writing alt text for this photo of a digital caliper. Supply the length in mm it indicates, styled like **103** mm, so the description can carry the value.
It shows **27.70** mm
